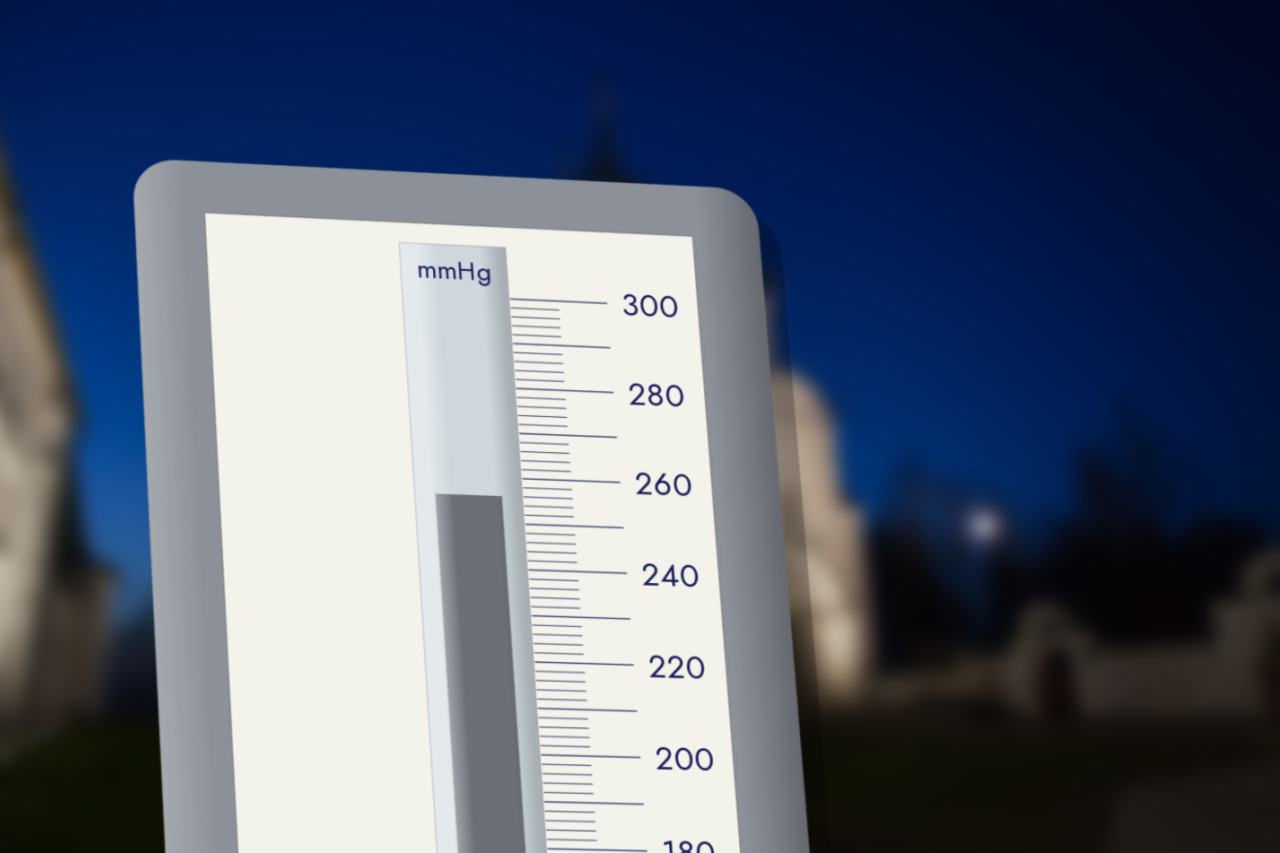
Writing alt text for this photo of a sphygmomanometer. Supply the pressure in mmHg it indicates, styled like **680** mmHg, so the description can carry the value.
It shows **256** mmHg
